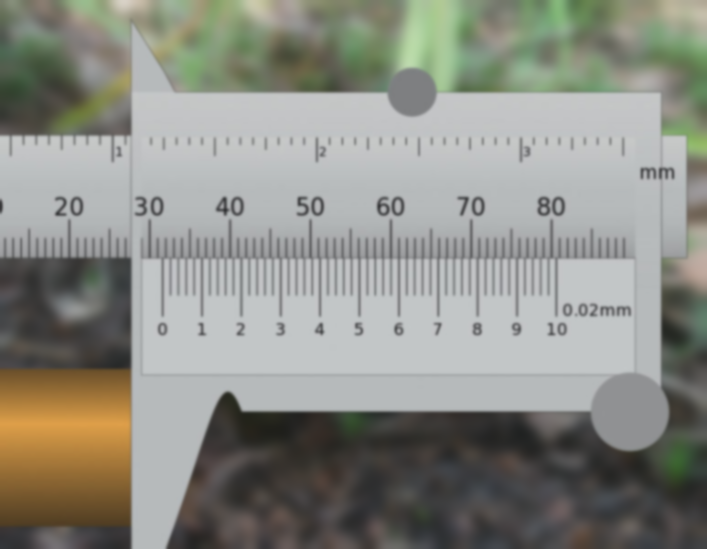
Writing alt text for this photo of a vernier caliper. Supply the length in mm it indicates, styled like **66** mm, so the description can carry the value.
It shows **31.6** mm
